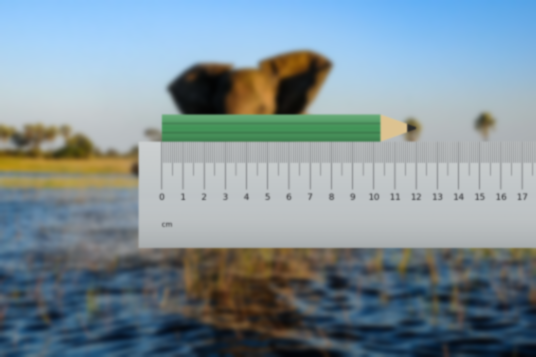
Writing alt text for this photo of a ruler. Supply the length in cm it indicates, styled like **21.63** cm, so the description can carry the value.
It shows **12** cm
